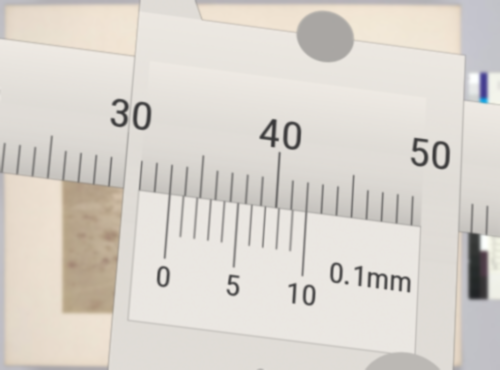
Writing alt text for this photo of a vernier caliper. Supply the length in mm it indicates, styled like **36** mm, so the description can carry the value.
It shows **33.0** mm
